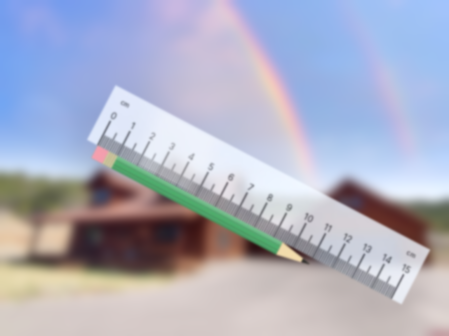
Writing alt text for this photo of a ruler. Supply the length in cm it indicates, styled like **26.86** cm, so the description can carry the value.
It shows **11** cm
